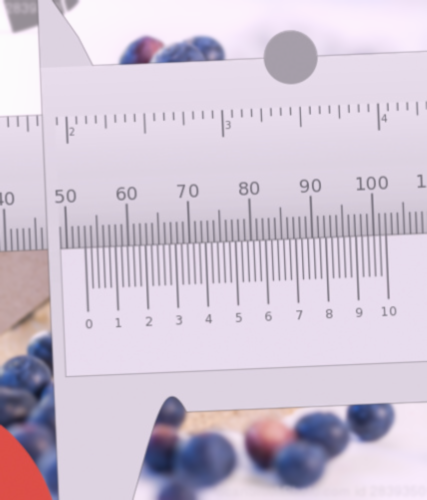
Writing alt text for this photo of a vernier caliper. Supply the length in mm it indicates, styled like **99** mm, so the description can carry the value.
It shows **53.0** mm
